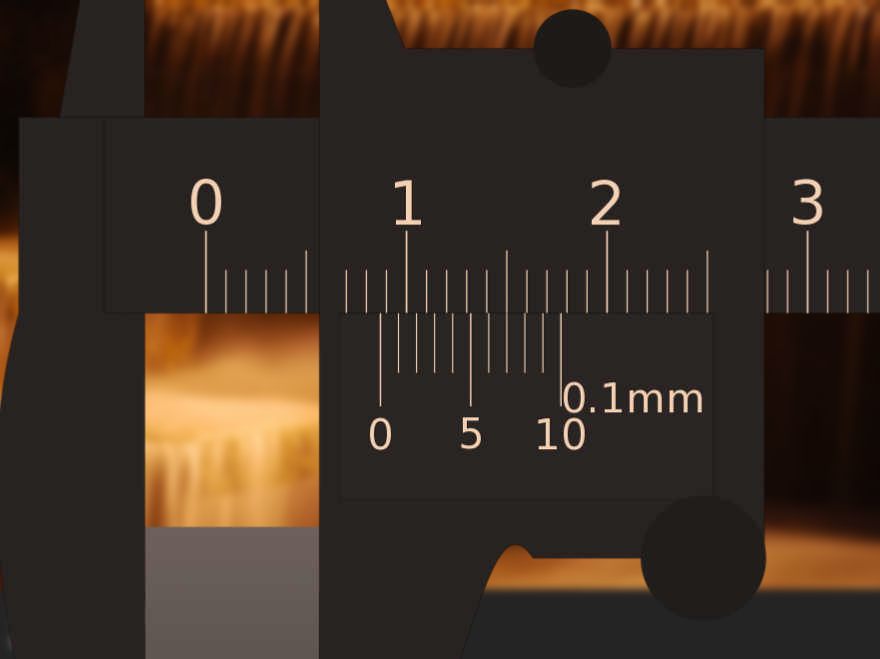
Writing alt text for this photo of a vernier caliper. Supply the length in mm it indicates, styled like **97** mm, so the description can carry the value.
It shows **8.7** mm
